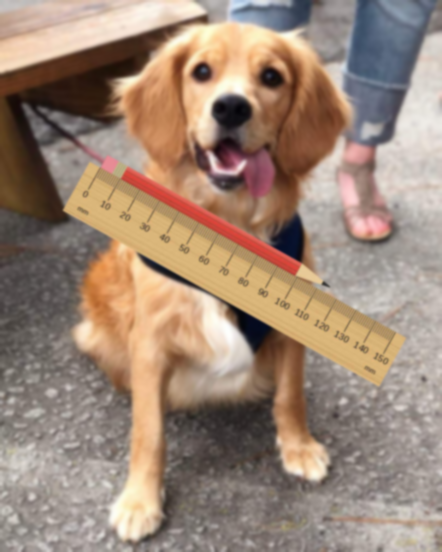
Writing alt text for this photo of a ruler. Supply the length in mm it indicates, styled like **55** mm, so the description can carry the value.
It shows **115** mm
